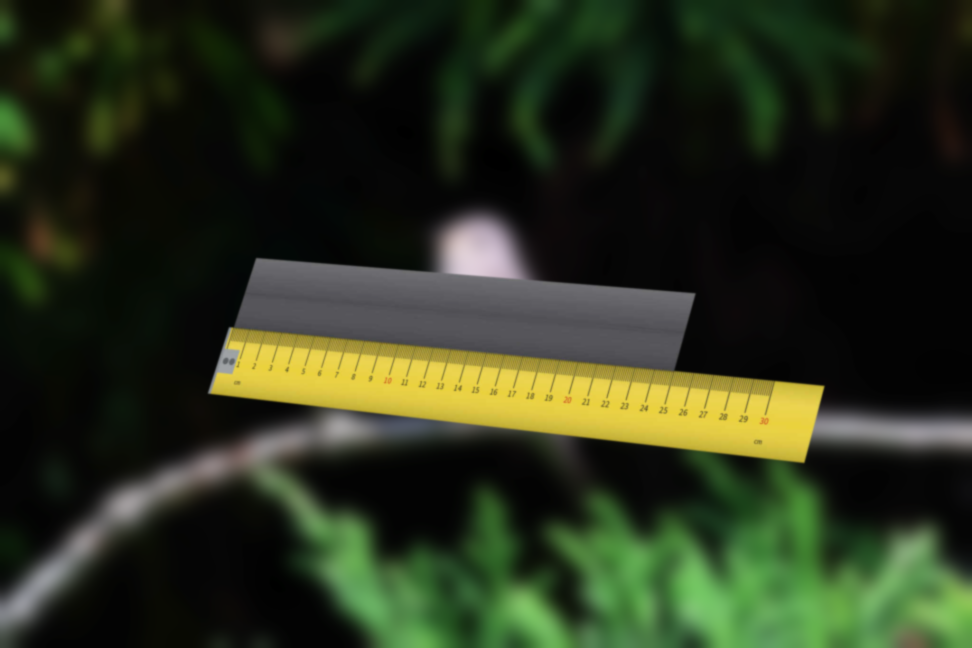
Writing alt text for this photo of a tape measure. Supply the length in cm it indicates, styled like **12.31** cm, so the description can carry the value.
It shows **25** cm
